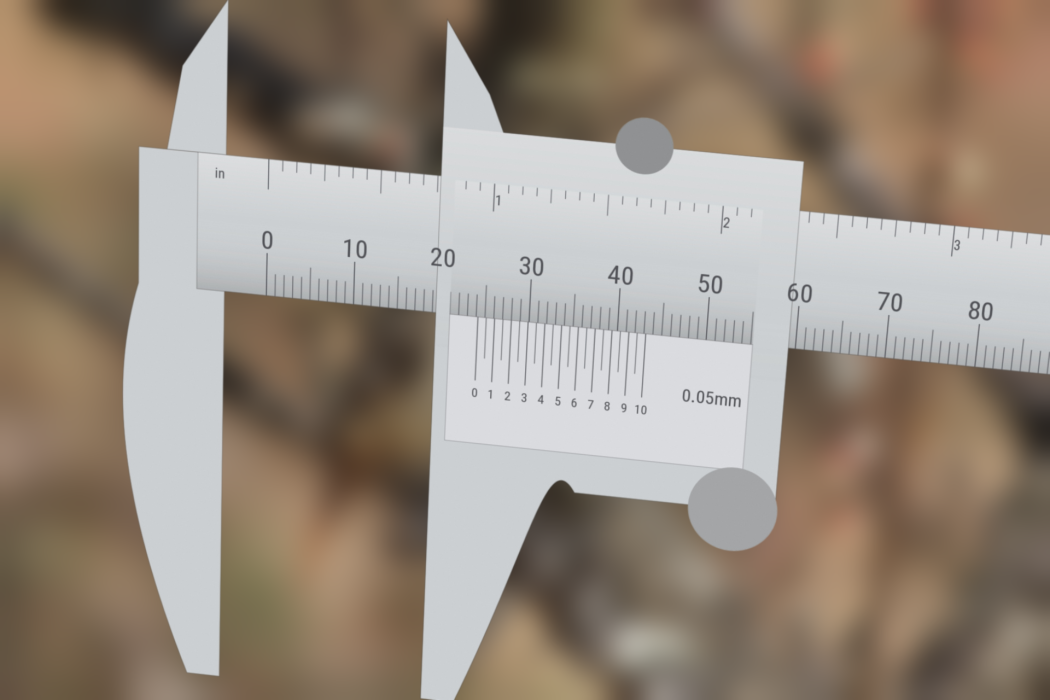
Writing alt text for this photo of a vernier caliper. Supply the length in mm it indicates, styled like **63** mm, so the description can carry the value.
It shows **24.2** mm
